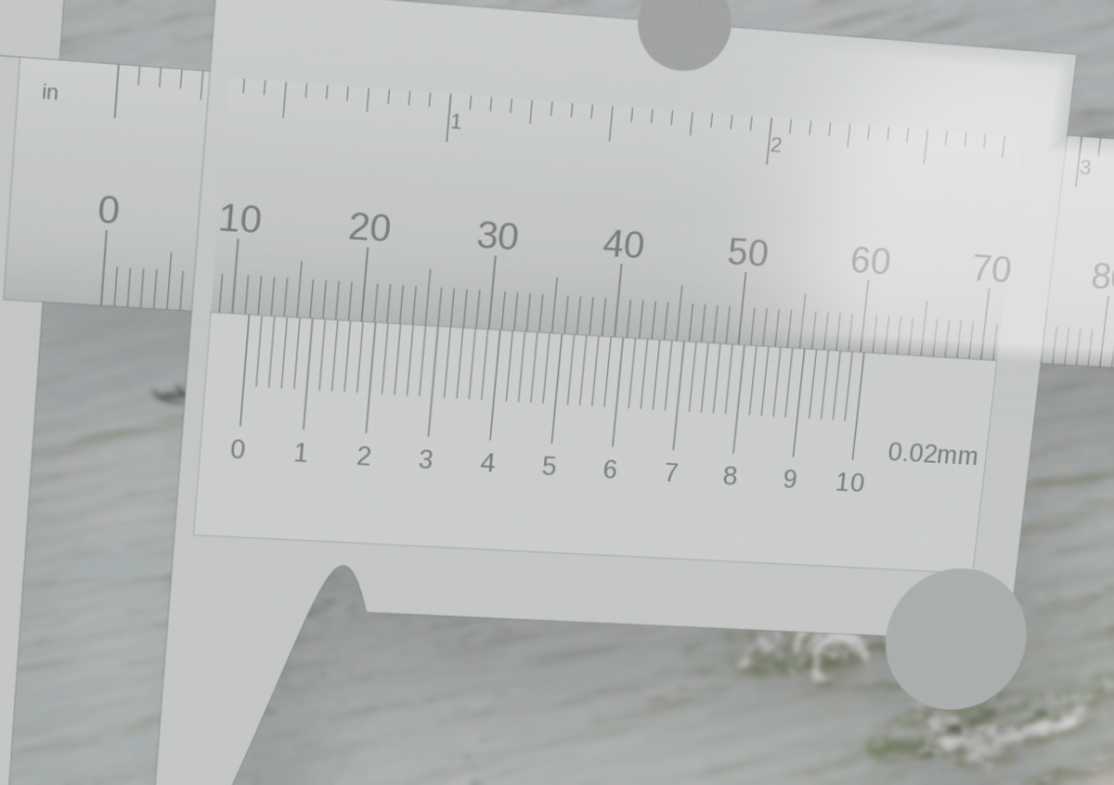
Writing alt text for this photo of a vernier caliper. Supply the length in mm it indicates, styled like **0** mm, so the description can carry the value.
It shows **11.3** mm
